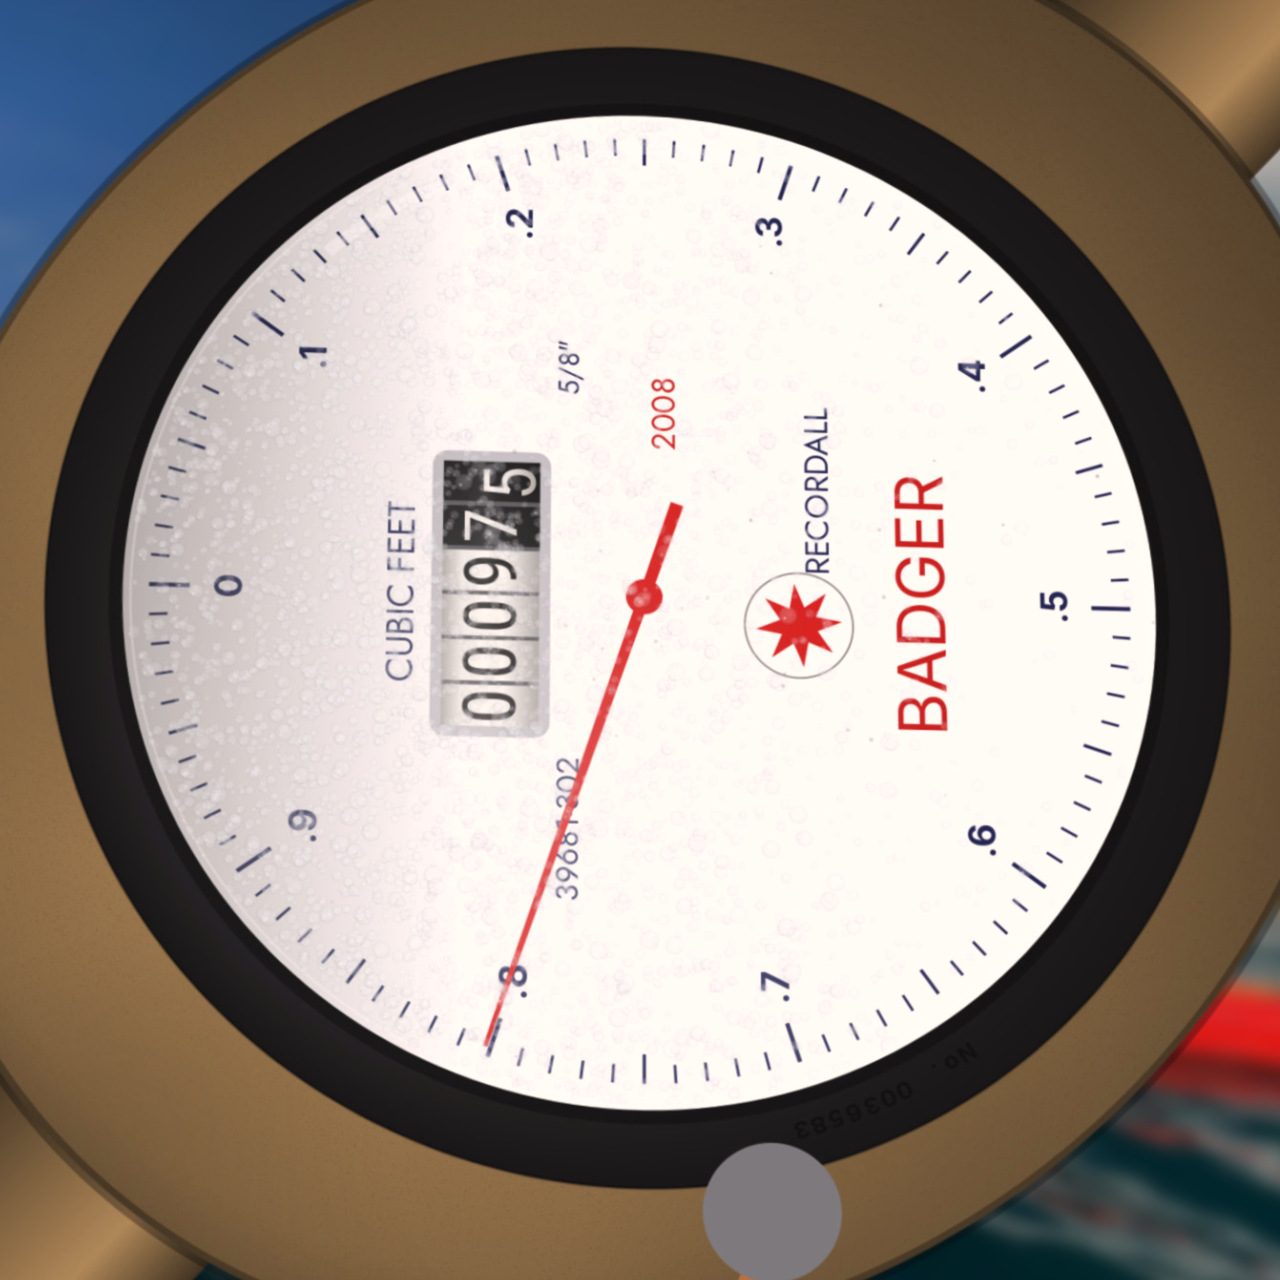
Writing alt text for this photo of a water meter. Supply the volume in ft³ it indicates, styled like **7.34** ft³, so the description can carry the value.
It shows **974.80** ft³
